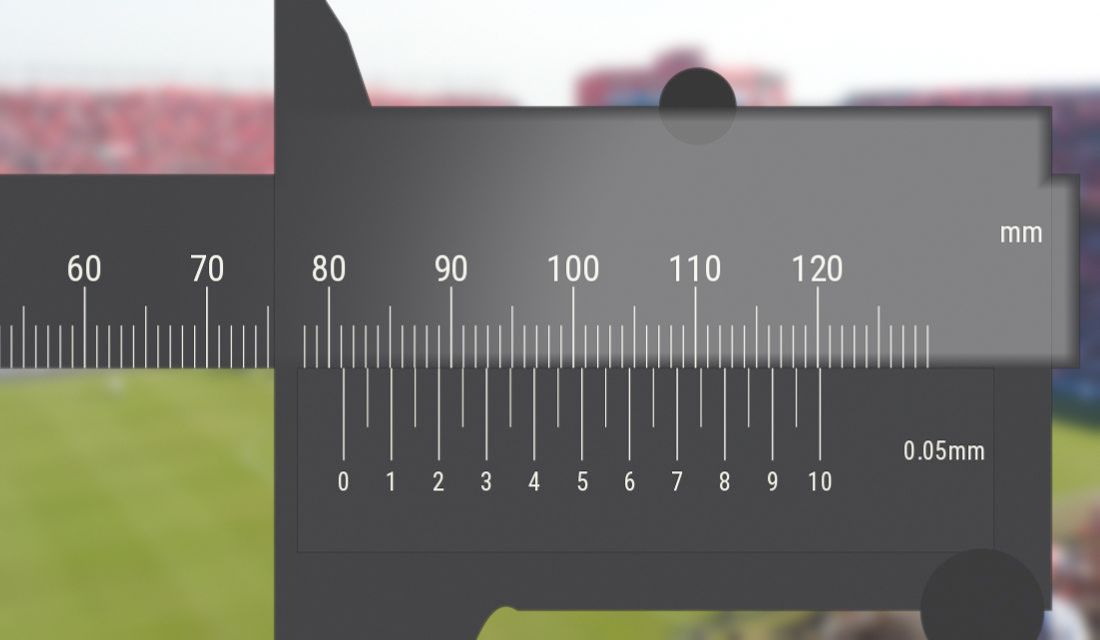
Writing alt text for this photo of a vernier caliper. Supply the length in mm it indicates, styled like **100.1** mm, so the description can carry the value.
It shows **81.2** mm
